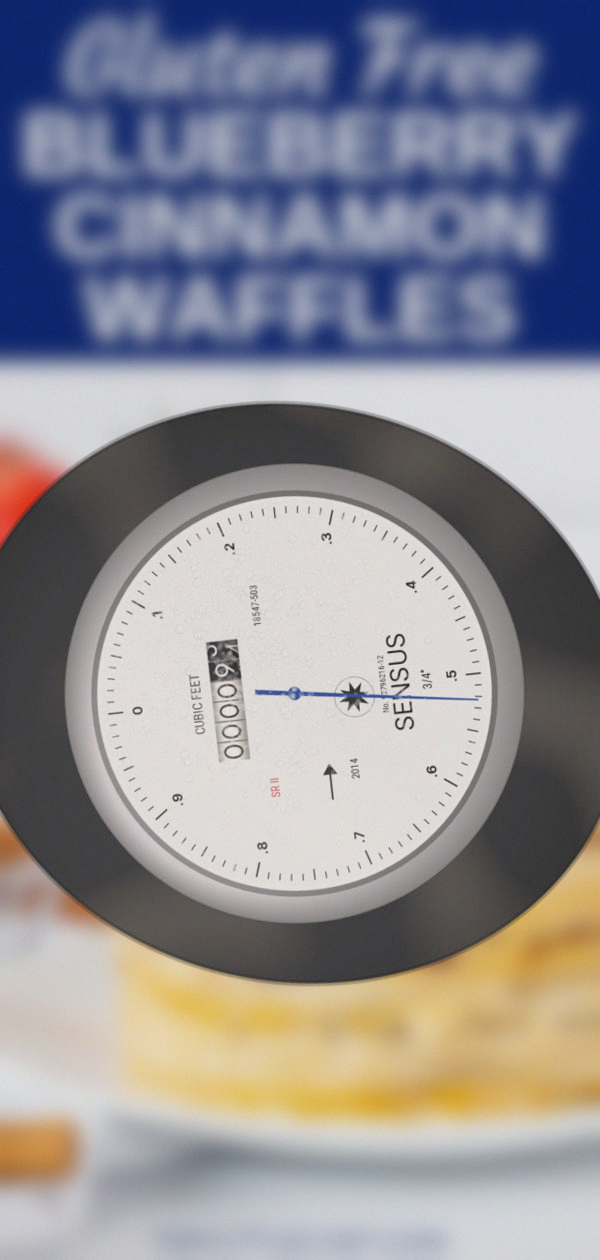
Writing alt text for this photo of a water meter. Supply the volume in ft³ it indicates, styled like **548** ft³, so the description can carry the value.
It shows **93.52** ft³
